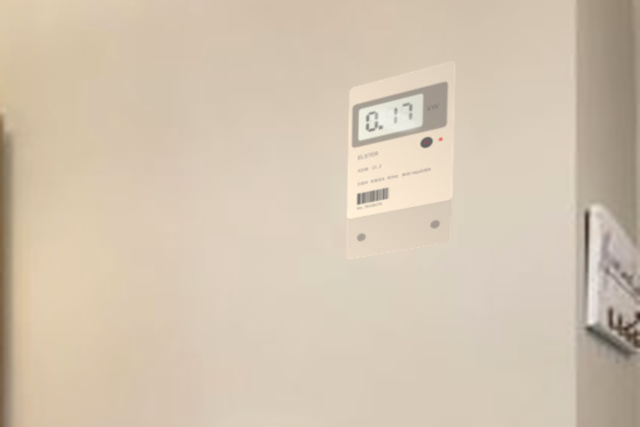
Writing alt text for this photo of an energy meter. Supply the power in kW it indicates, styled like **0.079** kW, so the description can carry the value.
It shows **0.17** kW
